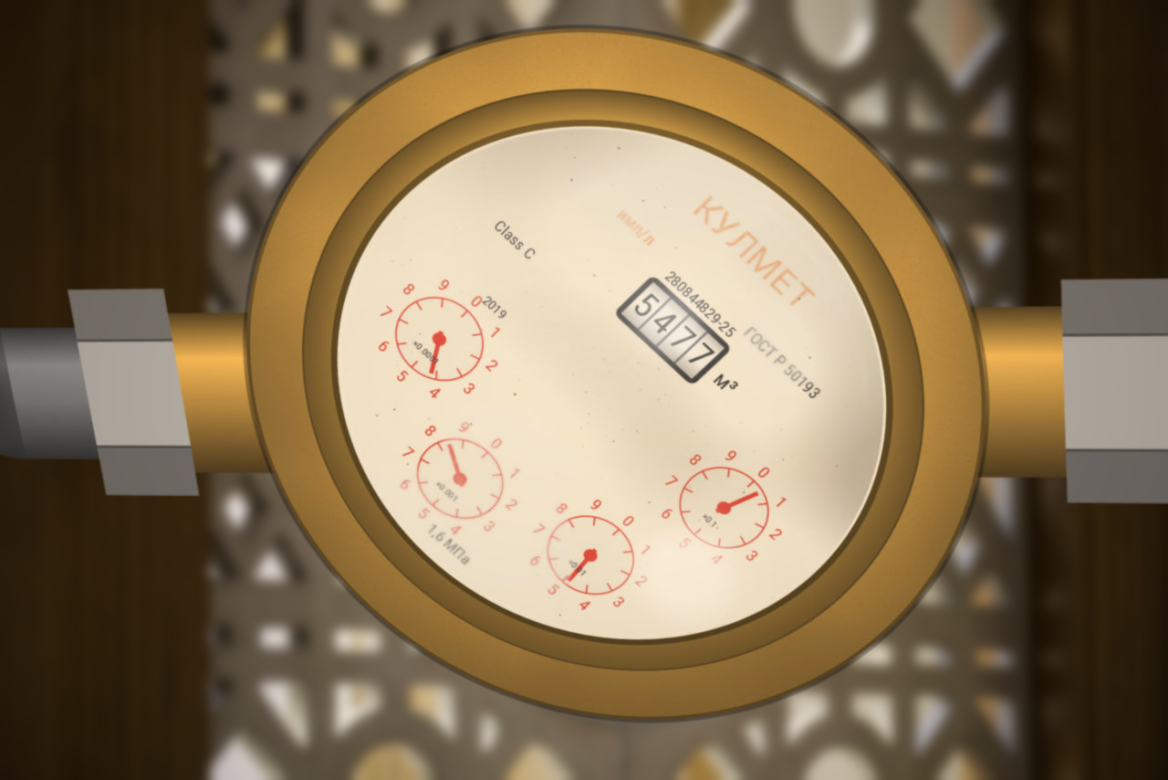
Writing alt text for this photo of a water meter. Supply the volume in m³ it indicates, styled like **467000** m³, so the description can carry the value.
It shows **5477.0484** m³
